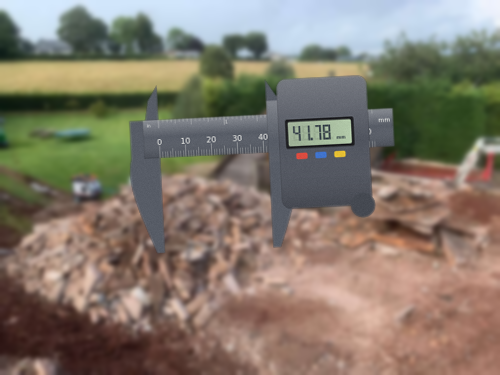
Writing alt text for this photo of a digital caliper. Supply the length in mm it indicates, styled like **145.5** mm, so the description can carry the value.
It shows **41.78** mm
